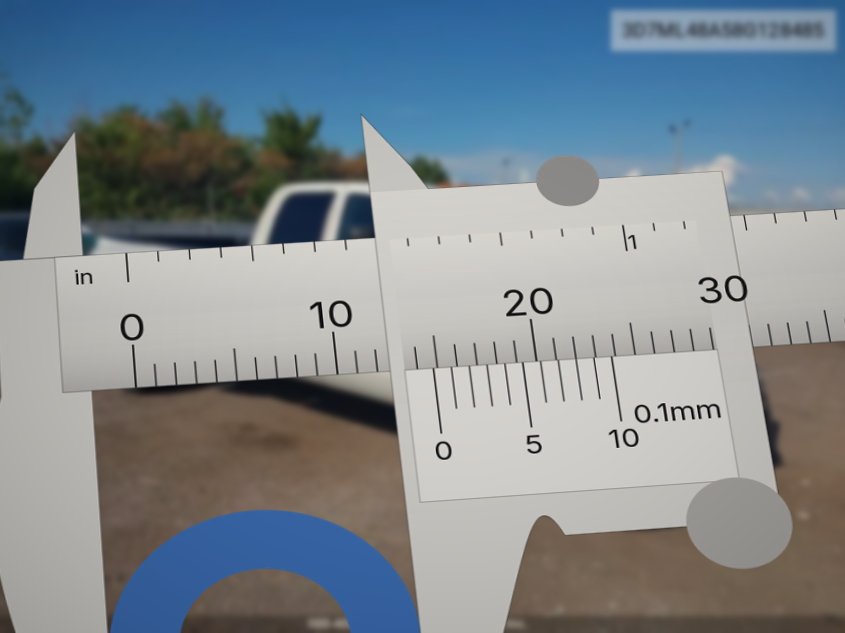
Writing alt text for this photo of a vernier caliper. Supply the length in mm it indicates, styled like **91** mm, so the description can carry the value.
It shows **14.8** mm
